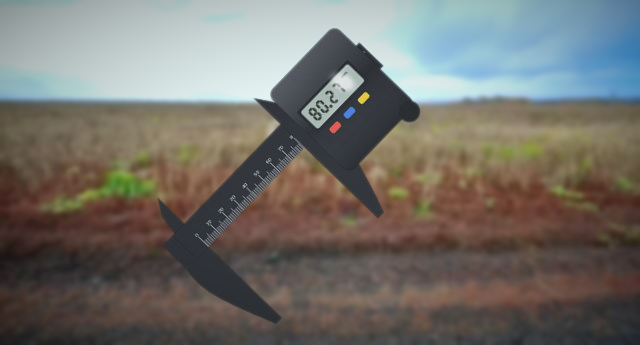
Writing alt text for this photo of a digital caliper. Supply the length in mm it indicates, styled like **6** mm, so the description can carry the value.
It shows **80.27** mm
